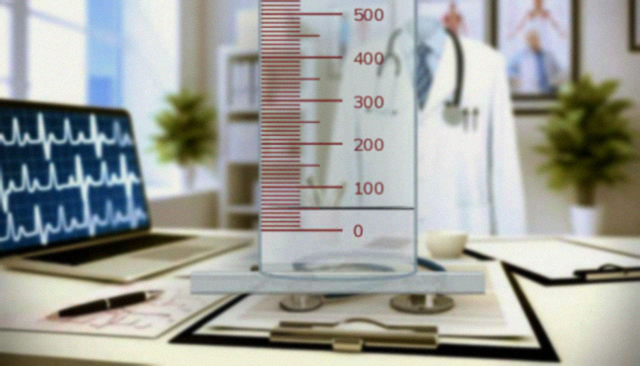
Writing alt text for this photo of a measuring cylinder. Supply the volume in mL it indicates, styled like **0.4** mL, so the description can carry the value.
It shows **50** mL
